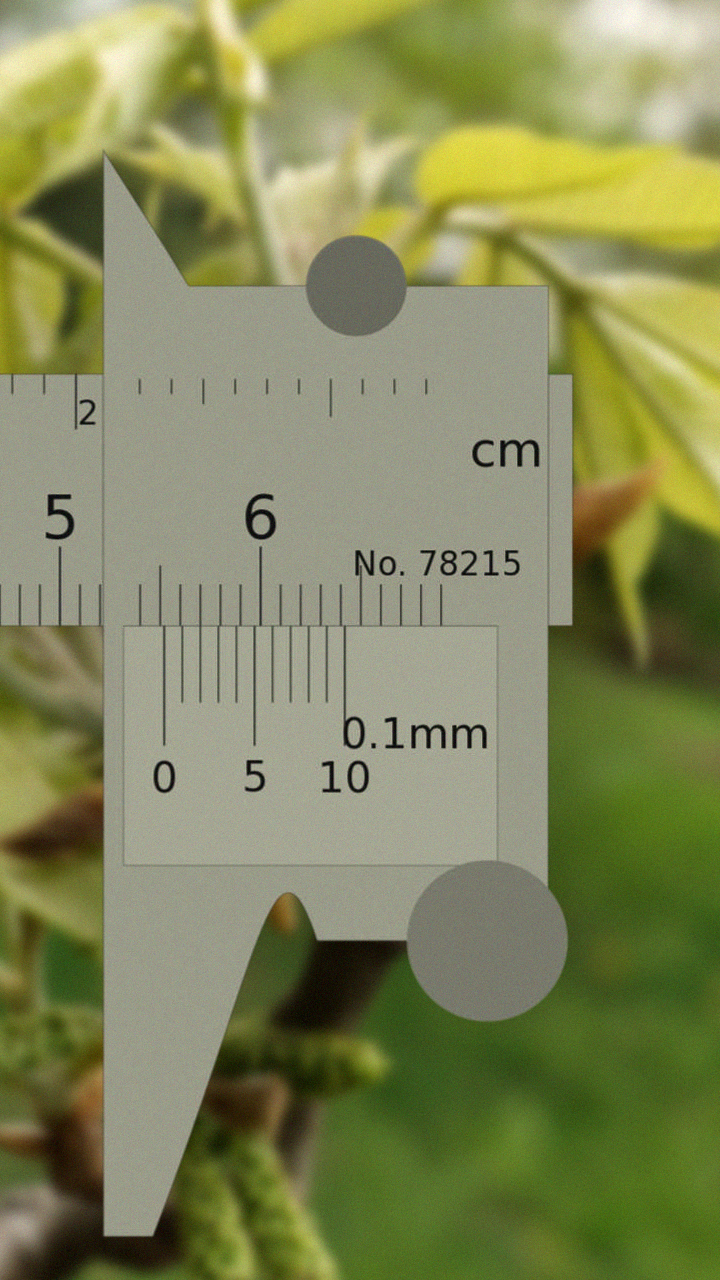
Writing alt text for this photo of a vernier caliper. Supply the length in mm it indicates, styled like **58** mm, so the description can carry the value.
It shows **55.2** mm
